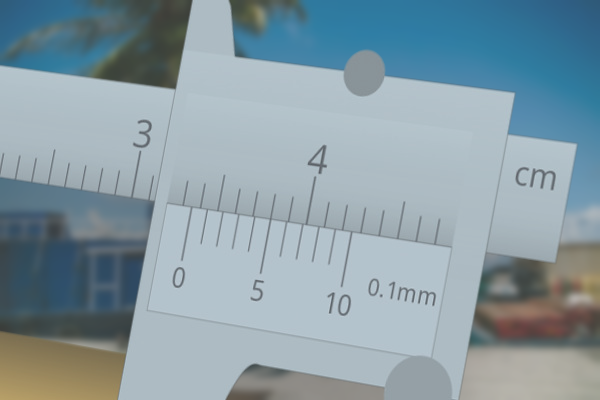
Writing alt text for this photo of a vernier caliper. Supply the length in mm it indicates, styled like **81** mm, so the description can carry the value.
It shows **33.5** mm
